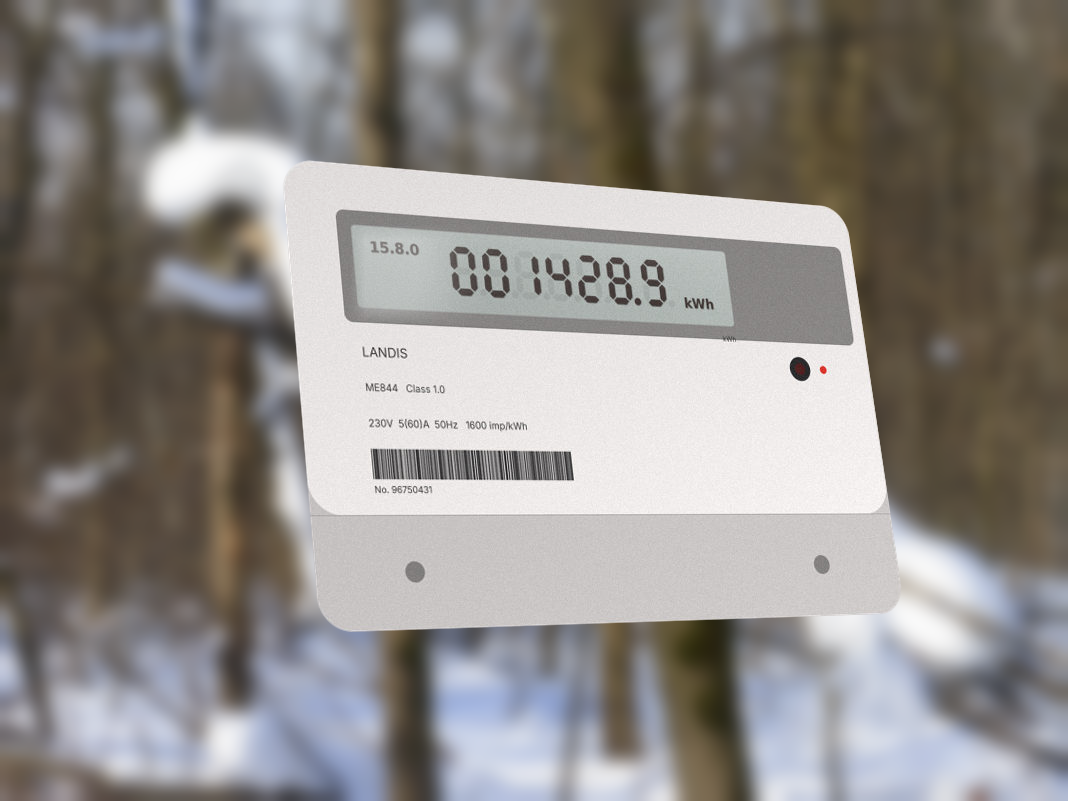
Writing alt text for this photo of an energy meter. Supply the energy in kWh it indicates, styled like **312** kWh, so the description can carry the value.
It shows **1428.9** kWh
